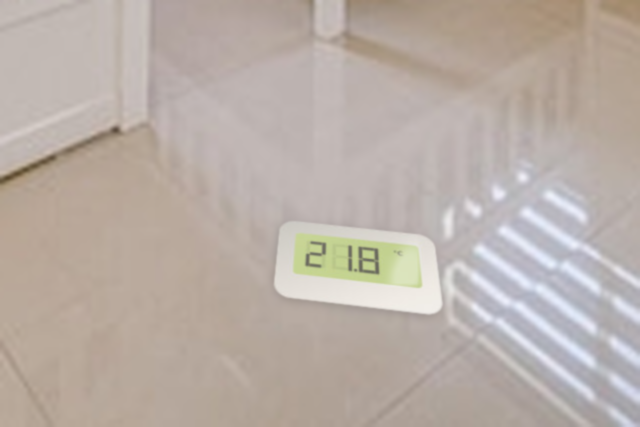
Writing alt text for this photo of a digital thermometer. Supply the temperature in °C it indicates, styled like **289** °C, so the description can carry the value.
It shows **21.8** °C
